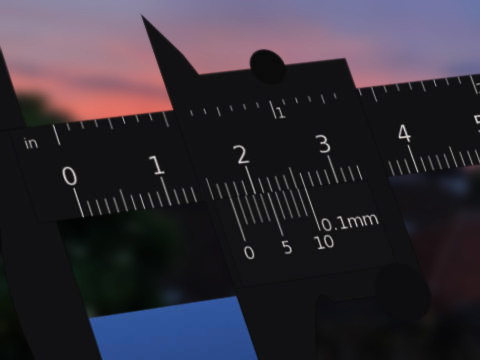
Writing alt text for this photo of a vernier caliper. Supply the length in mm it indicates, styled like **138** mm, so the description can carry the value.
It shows **17.0** mm
